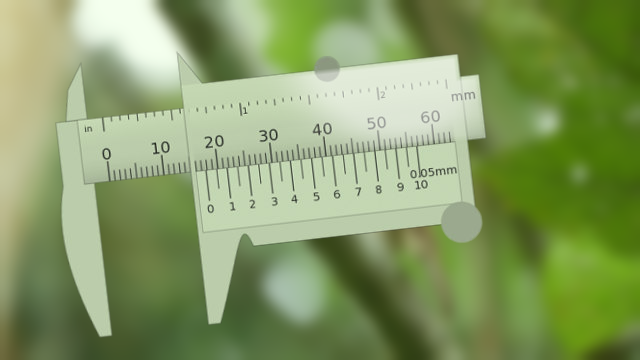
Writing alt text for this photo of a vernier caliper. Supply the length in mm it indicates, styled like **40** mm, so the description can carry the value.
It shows **17.8** mm
